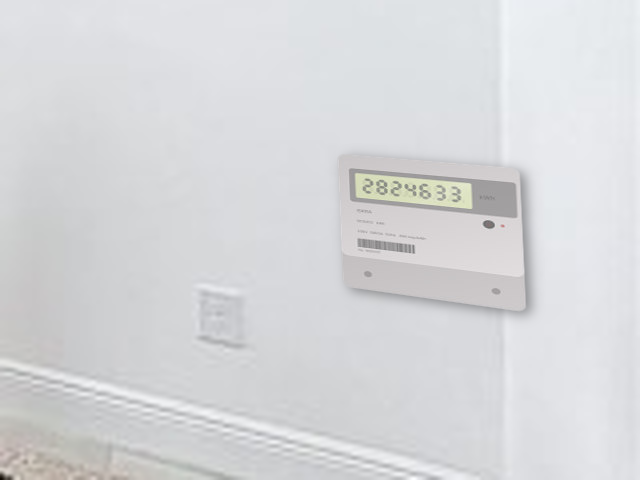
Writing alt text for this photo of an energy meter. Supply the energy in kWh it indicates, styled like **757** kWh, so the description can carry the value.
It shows **2824633** kWh
